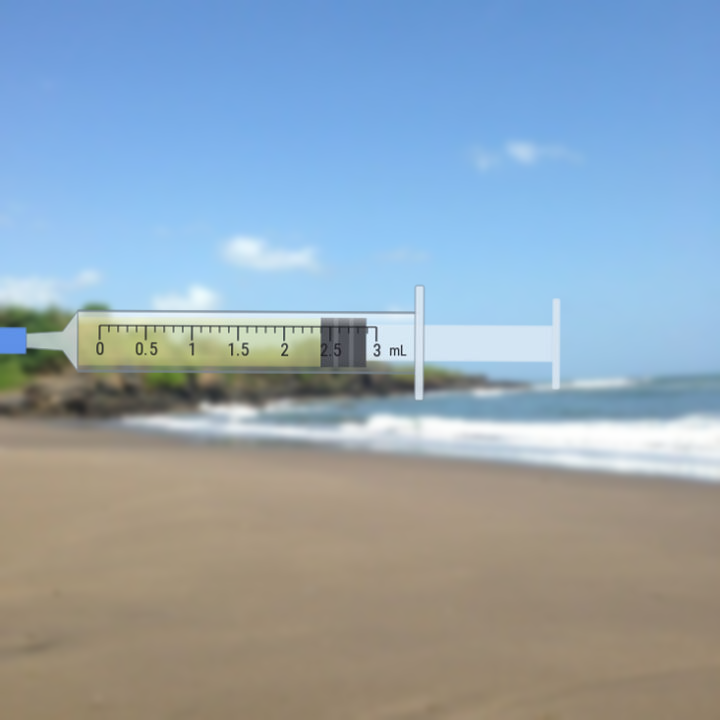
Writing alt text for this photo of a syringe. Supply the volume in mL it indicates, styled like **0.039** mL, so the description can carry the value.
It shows **2.4** mL
